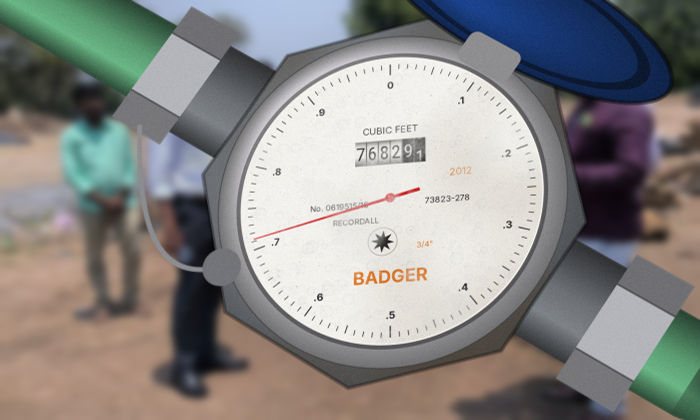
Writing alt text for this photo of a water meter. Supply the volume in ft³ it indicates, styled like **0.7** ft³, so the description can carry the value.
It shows **768290.71** ft³
